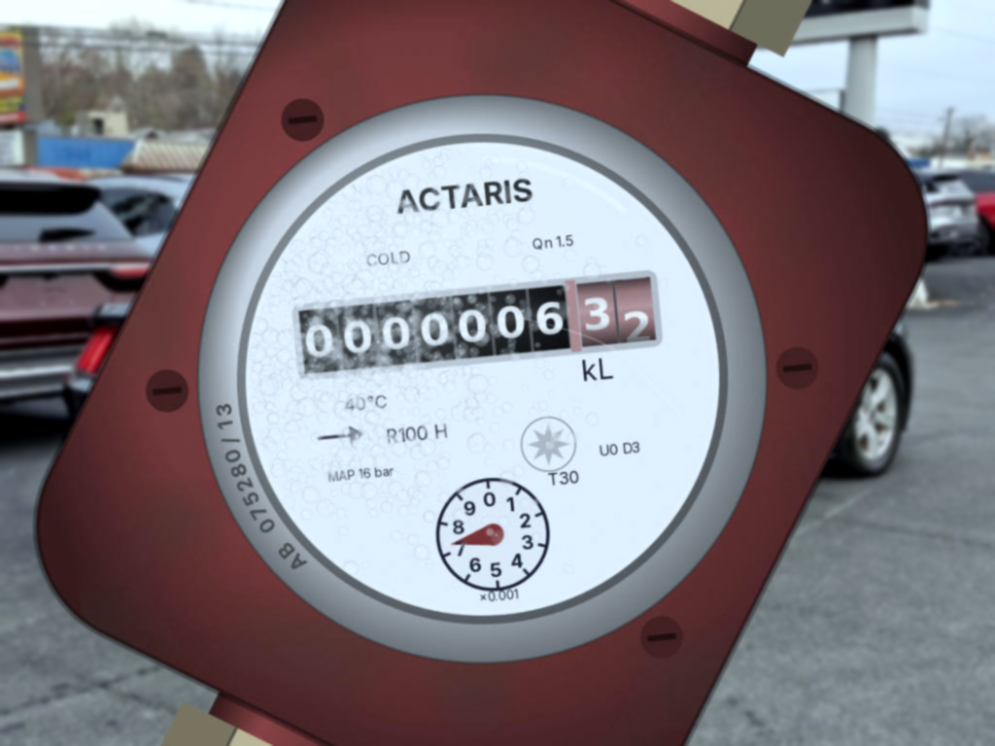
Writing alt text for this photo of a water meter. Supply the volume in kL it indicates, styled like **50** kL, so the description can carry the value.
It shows **6.317** kL
